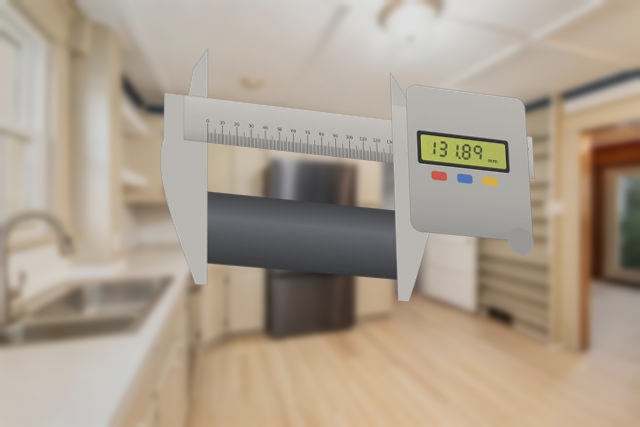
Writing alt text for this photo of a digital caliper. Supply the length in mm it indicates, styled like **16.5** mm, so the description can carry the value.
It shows **131.89** mm
